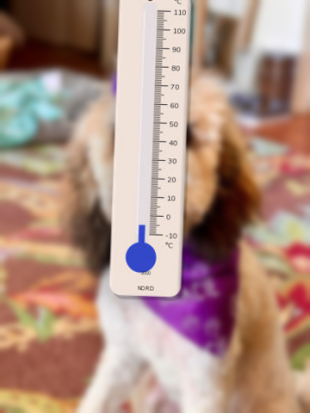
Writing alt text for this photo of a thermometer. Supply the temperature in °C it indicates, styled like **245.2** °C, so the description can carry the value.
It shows **-5** °C
